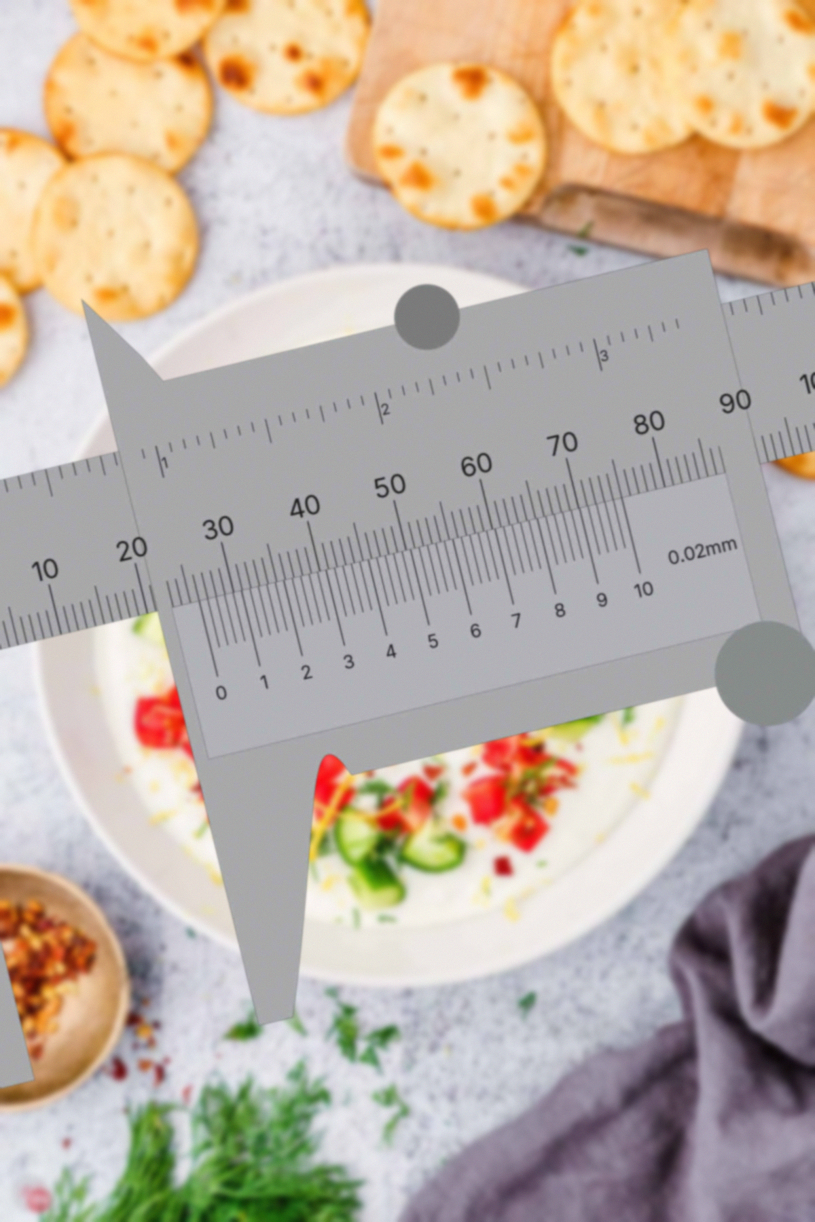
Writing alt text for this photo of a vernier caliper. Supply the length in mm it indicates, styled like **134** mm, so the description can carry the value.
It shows **26.0** mm
